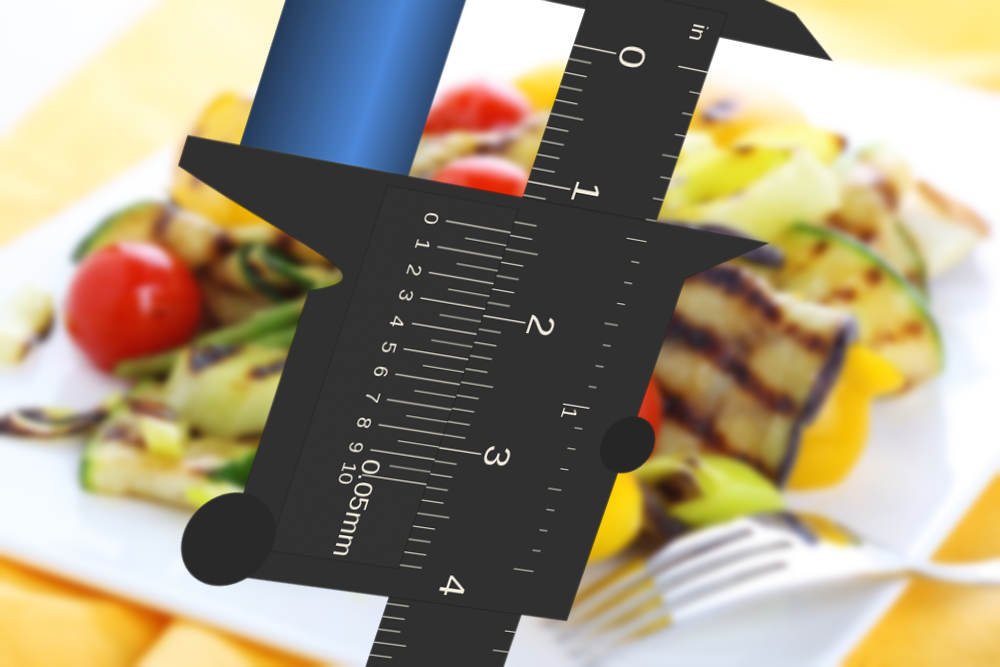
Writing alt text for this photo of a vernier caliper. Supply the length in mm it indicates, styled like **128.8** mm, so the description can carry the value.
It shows **13.8** mm
